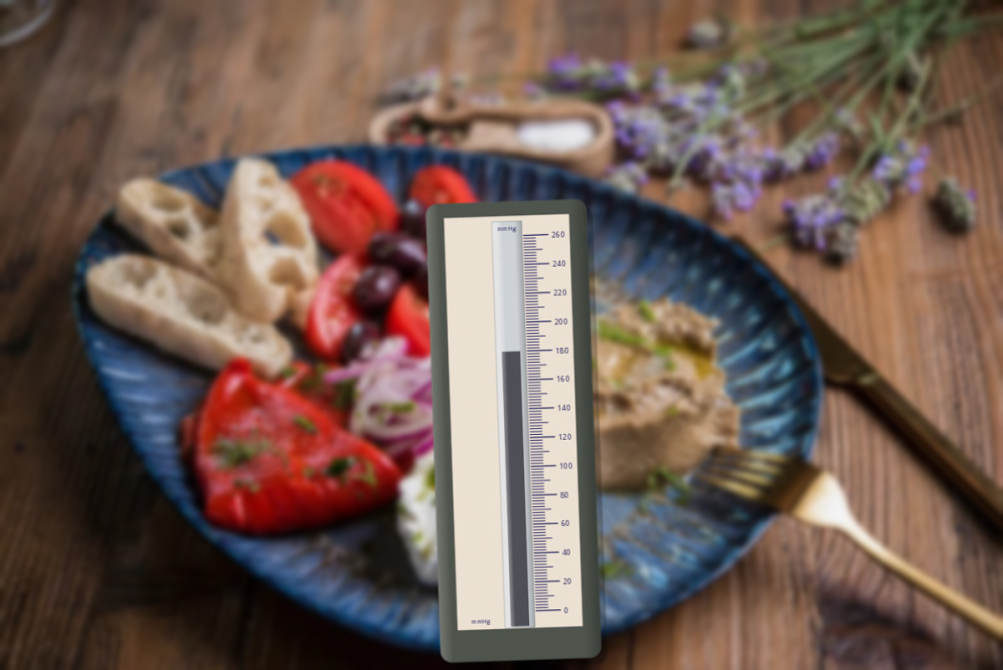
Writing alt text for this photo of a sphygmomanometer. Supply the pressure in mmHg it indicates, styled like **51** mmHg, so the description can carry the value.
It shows **180** mmHg
